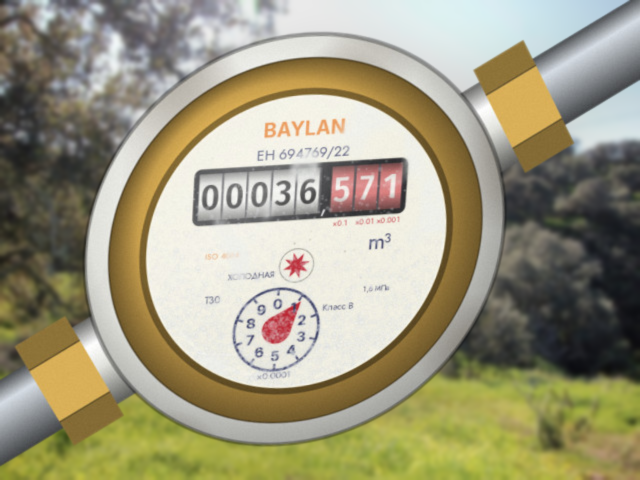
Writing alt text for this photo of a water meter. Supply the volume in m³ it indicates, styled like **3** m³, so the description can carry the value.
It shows **36.5711** m³
